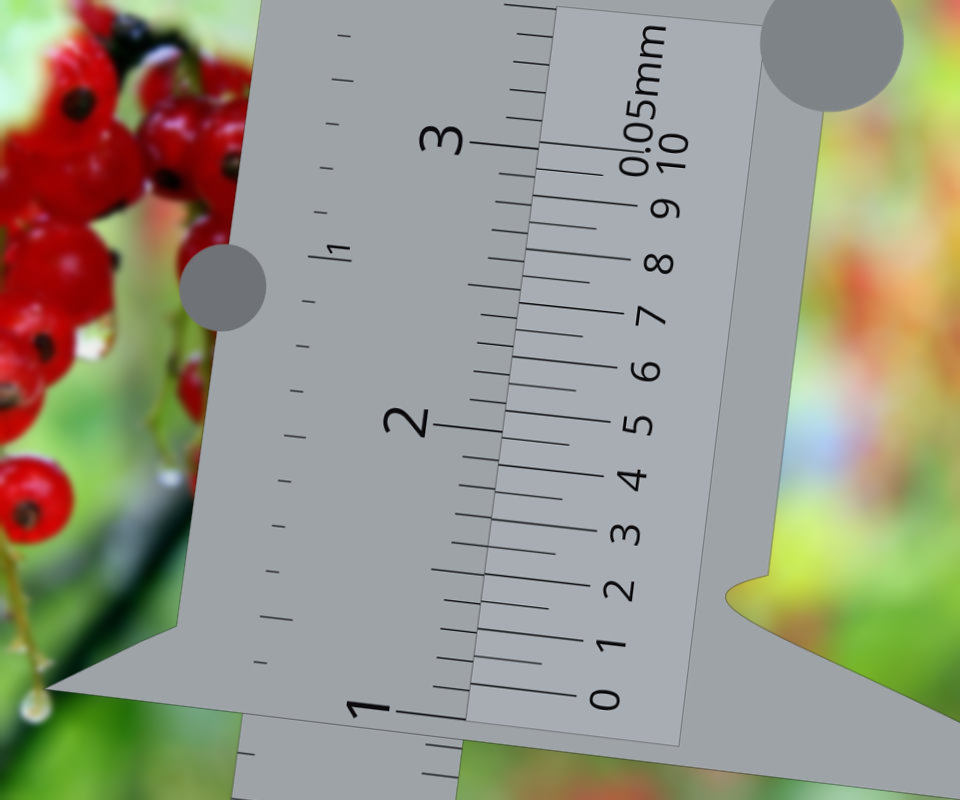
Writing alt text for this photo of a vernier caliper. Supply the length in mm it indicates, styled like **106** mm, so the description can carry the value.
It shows **11.25** mm
